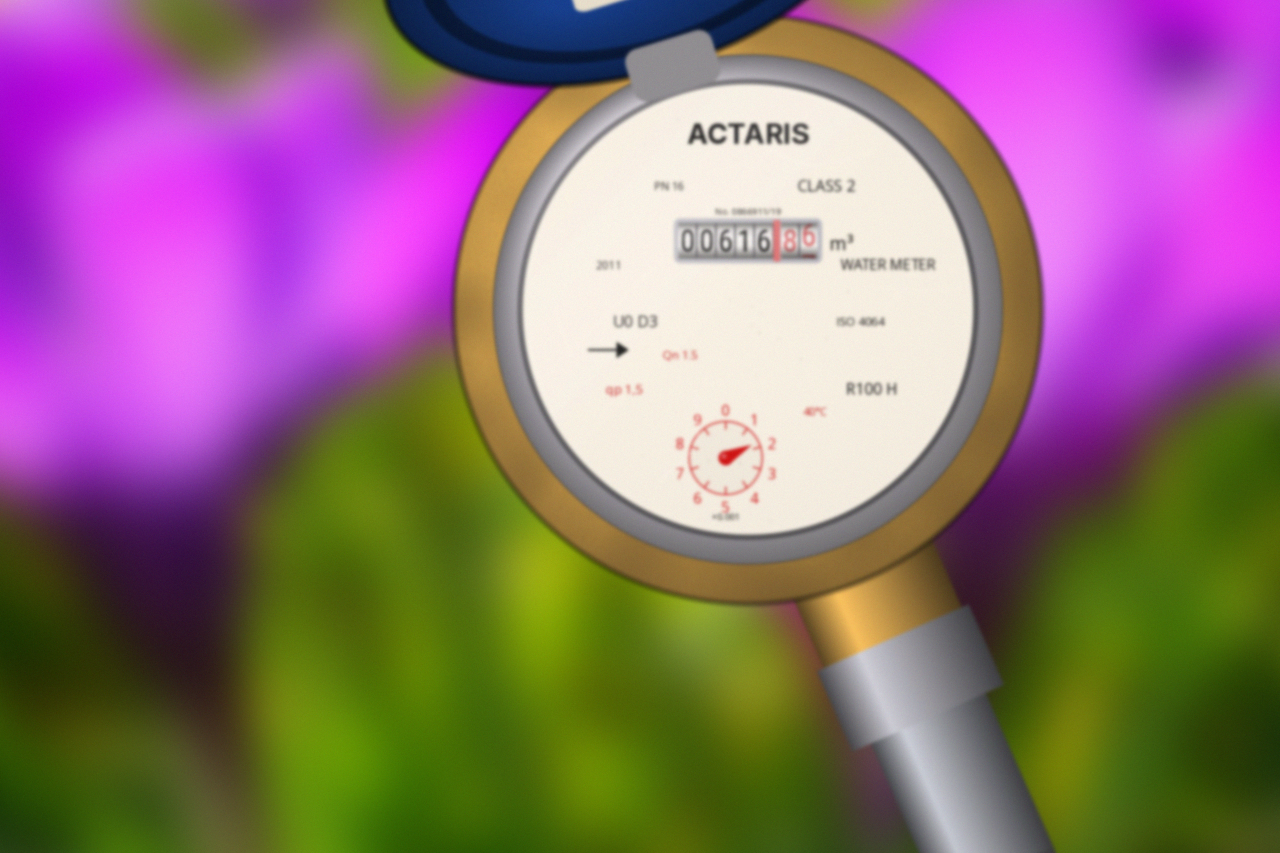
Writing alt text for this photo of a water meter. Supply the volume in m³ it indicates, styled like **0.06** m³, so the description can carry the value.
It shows **616.861** m³
